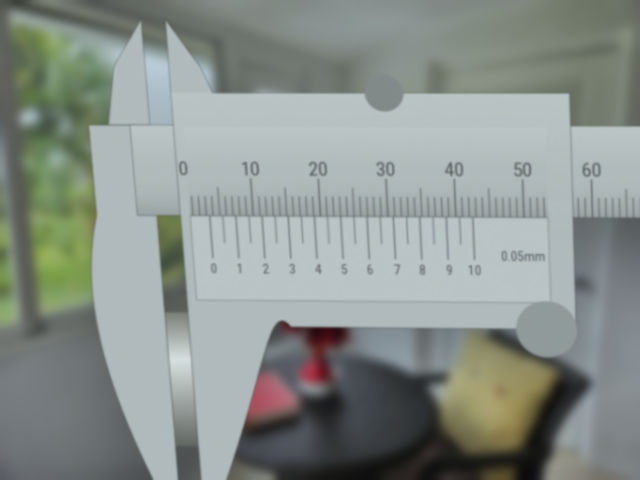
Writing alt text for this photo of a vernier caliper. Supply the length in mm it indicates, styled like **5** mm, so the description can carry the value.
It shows **3.5** mm
